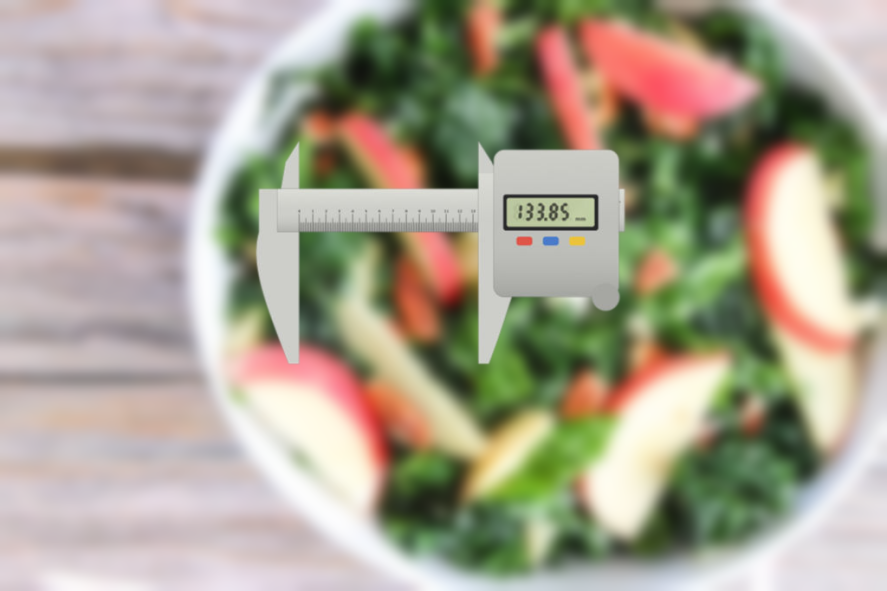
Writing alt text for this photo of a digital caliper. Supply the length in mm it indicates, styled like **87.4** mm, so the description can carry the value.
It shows **133.85** mm
